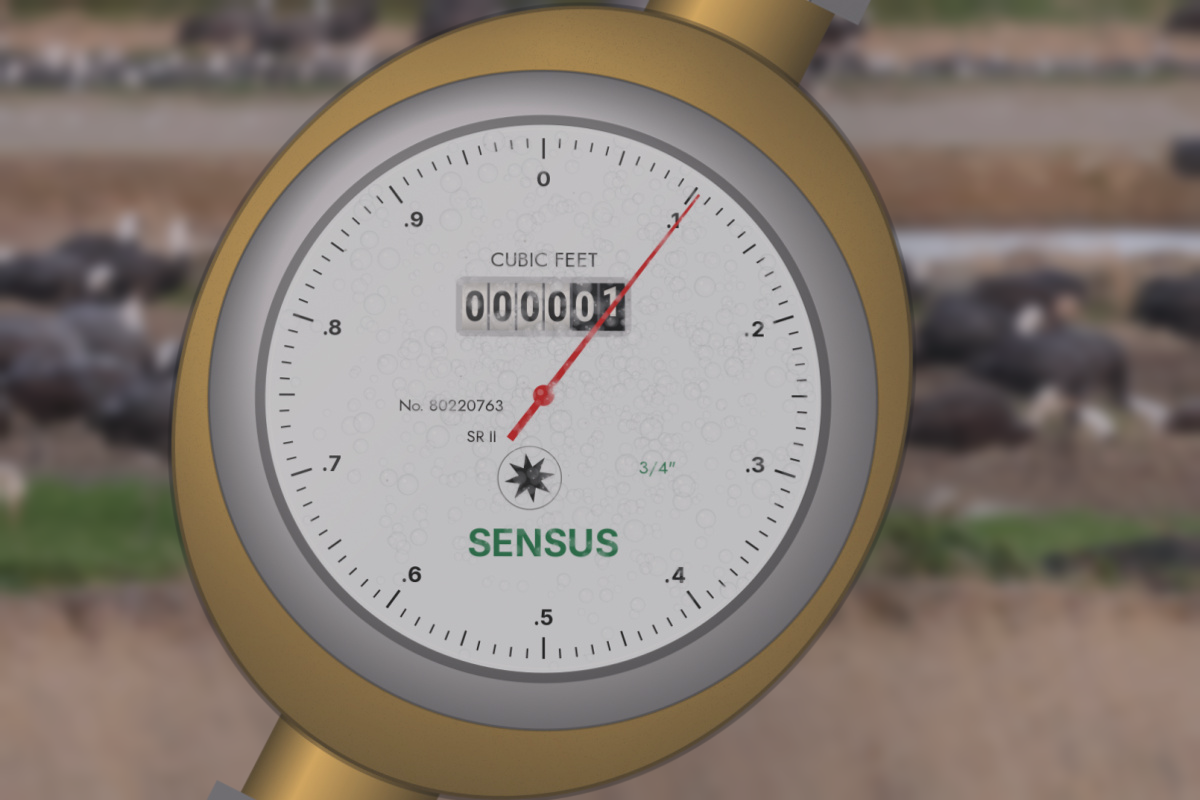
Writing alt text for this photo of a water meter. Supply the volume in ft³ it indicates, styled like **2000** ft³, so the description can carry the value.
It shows **1.10** ft³
